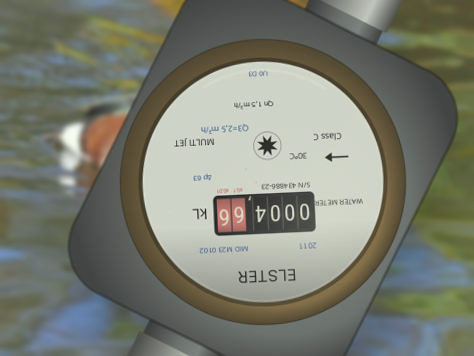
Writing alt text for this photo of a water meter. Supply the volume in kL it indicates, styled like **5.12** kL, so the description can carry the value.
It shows **4.66** kL
